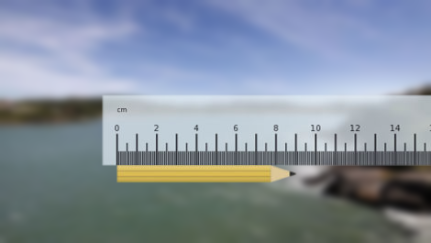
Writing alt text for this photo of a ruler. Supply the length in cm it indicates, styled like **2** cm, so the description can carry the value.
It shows **9** cm
